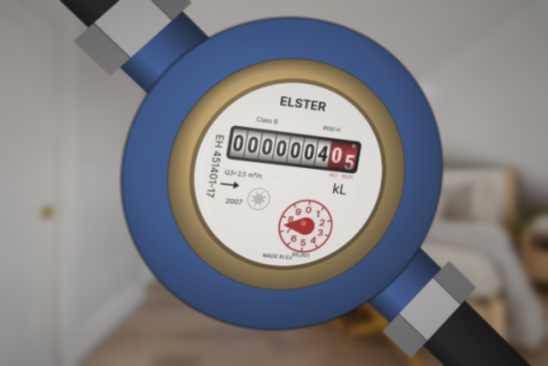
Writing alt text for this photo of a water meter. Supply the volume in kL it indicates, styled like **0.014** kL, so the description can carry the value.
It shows **4.047** kL
